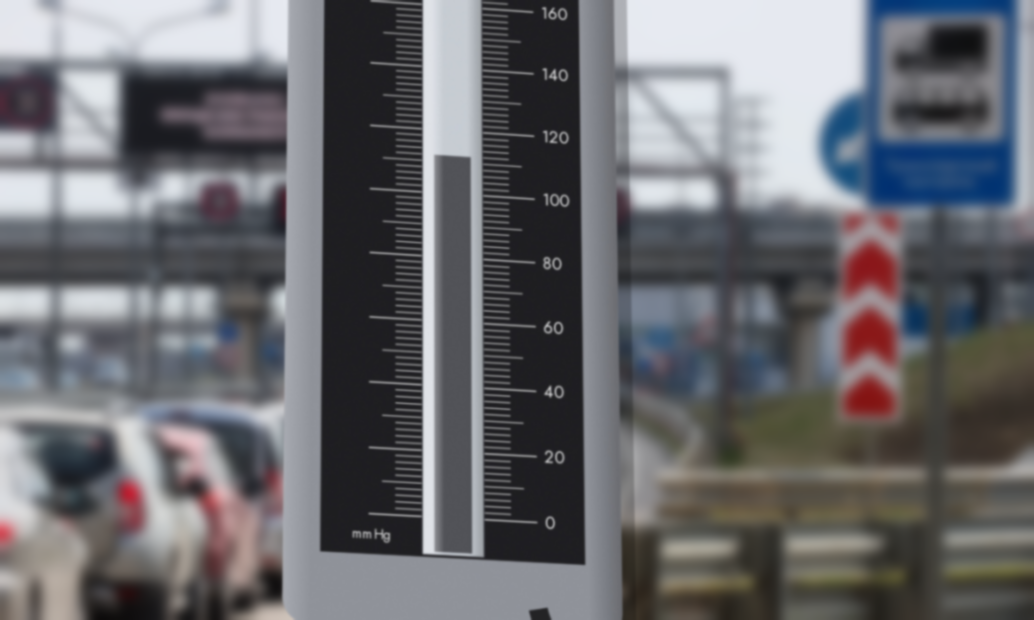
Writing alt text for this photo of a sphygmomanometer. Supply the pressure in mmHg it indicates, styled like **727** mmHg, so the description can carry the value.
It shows **112** mmHg
